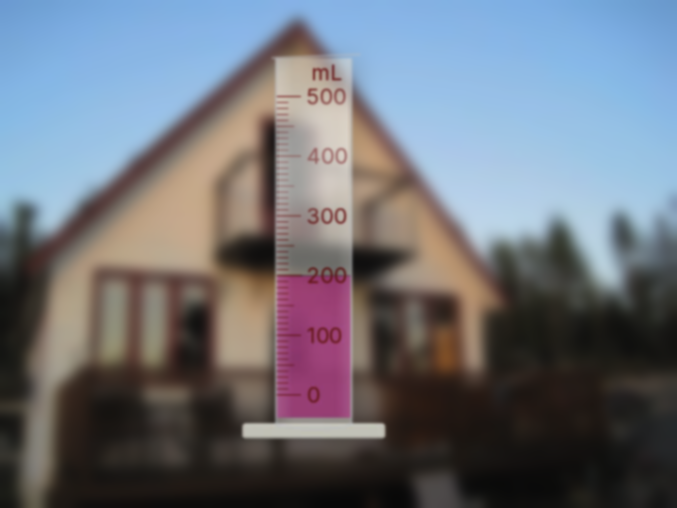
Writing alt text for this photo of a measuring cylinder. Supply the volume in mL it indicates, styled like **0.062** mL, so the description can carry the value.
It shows **200** mL
